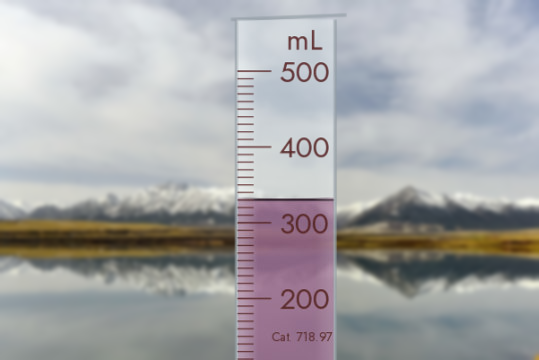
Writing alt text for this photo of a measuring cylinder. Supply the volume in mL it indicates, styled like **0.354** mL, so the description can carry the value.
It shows **330** mL
